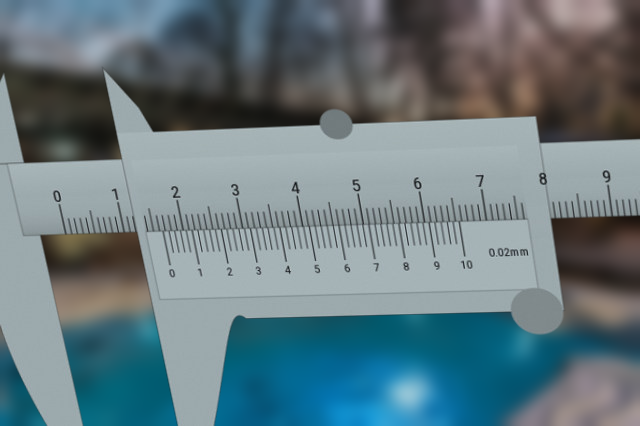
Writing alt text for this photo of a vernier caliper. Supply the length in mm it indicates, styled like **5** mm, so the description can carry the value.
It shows **16.6** mm
